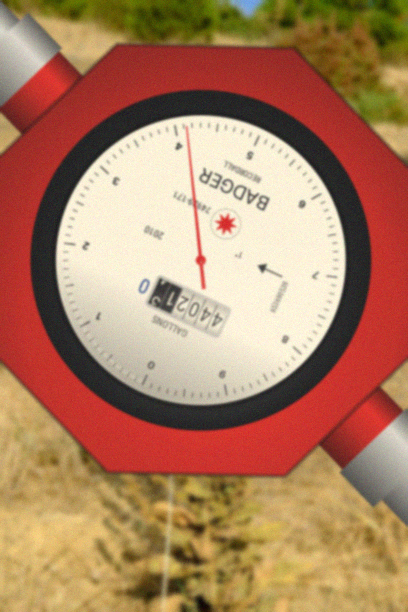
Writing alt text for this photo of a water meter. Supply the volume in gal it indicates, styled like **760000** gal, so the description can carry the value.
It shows **4402134.1** gal
